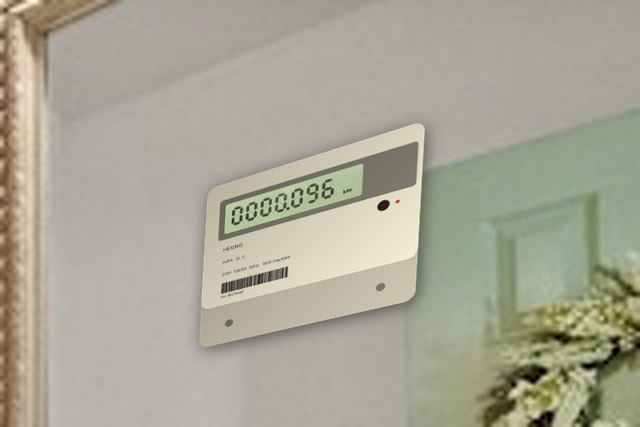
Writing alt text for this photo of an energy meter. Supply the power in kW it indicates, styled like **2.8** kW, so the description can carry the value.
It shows **0.096** kW
